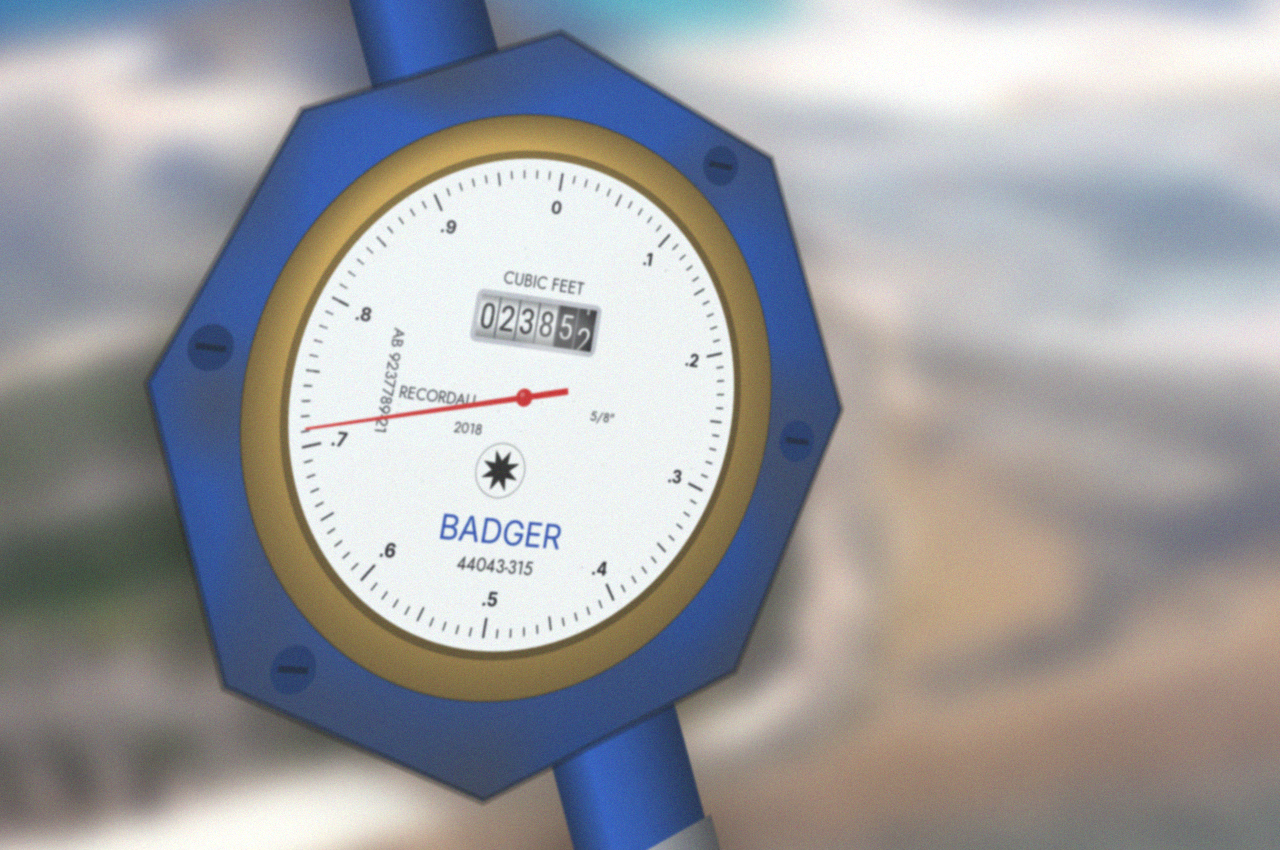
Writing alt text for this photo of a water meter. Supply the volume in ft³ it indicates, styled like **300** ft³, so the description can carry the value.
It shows **23851.71** ft³
